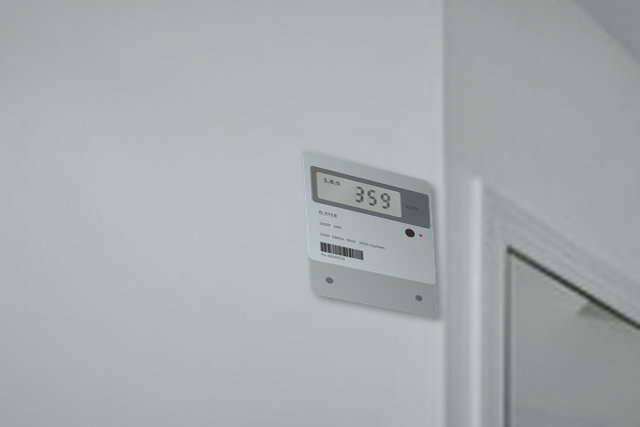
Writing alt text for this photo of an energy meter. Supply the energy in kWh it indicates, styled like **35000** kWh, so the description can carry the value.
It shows **359** kWh
